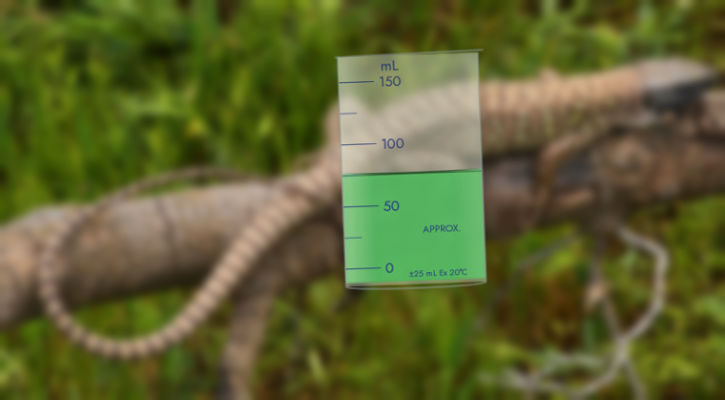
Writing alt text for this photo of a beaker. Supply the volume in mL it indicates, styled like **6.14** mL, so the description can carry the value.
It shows **75** mL
